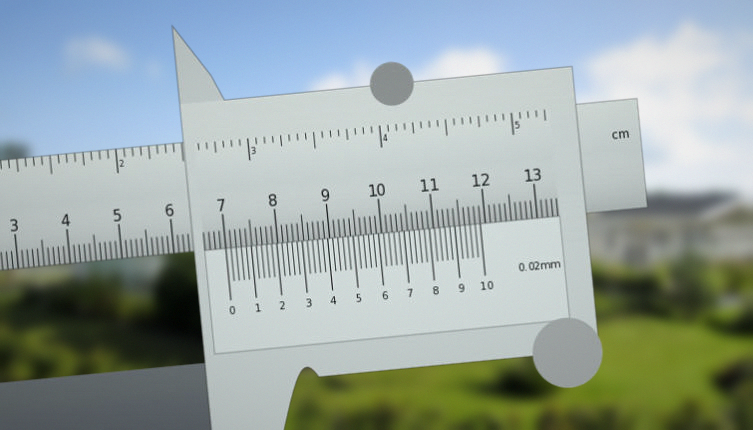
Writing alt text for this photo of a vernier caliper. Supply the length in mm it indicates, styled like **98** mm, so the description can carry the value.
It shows **70.0** mm
